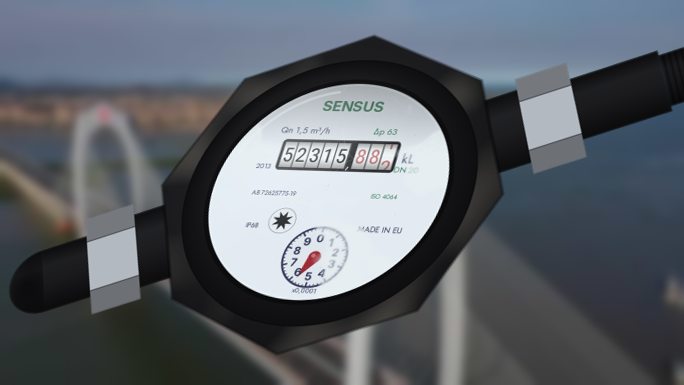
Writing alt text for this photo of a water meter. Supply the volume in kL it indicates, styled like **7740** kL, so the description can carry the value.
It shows **52315.8815** kL
